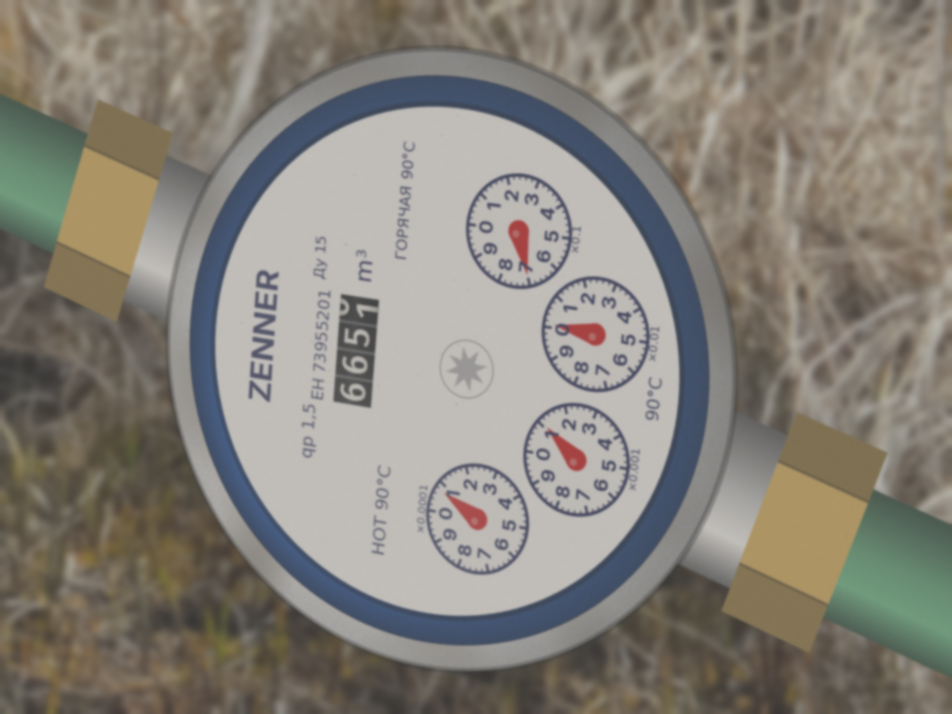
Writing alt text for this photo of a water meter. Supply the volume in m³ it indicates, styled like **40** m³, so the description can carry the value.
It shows **6650.7010** m³
